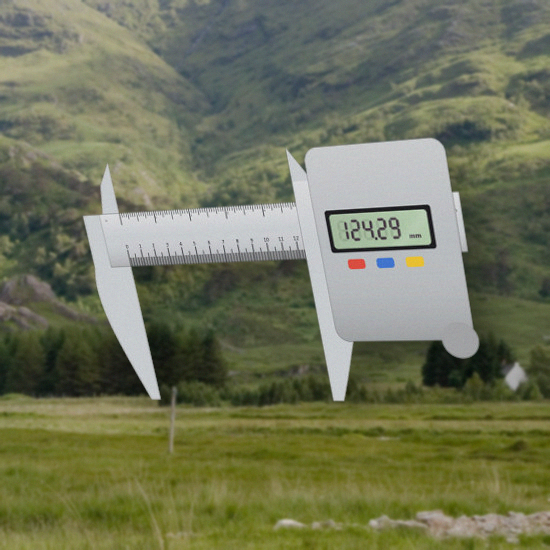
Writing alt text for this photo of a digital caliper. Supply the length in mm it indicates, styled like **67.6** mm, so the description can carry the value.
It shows **124.29** mm
